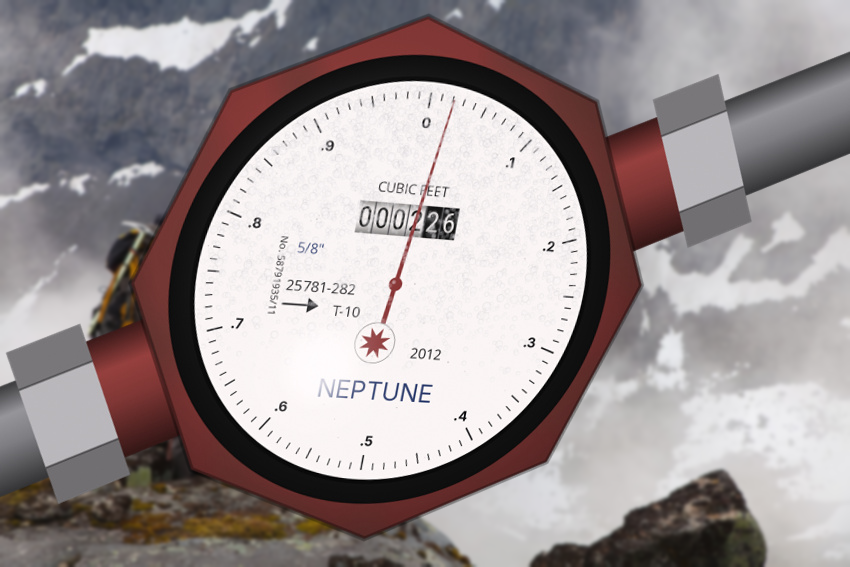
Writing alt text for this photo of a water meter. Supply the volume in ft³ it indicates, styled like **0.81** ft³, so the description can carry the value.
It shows **226.02** ft³
